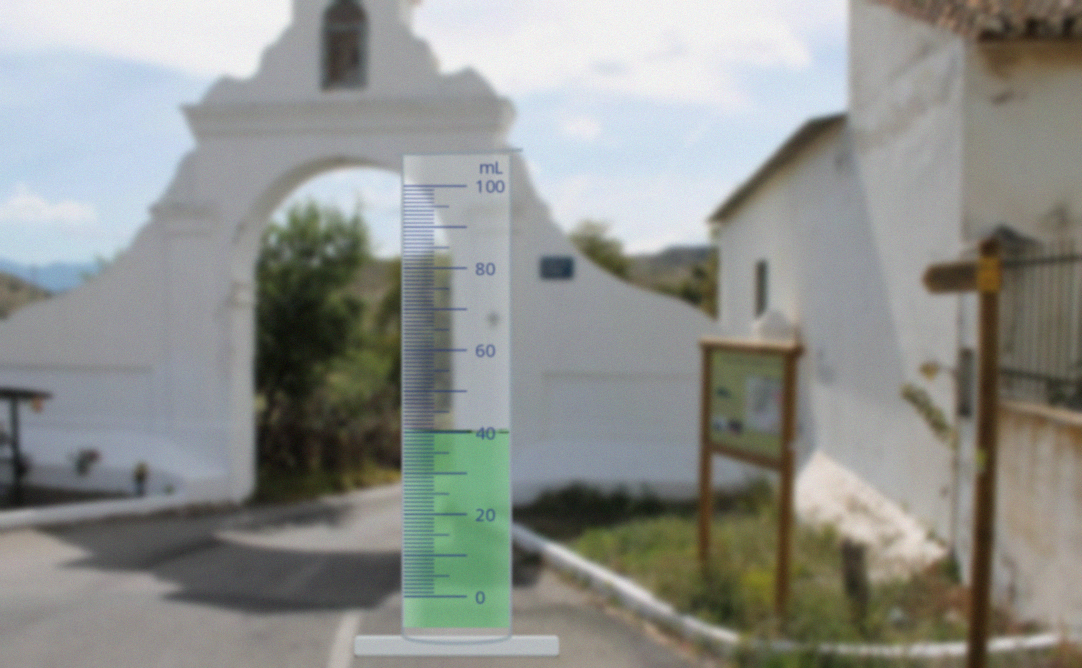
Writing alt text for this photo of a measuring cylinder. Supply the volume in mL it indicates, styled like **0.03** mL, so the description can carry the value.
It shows **40** mL
